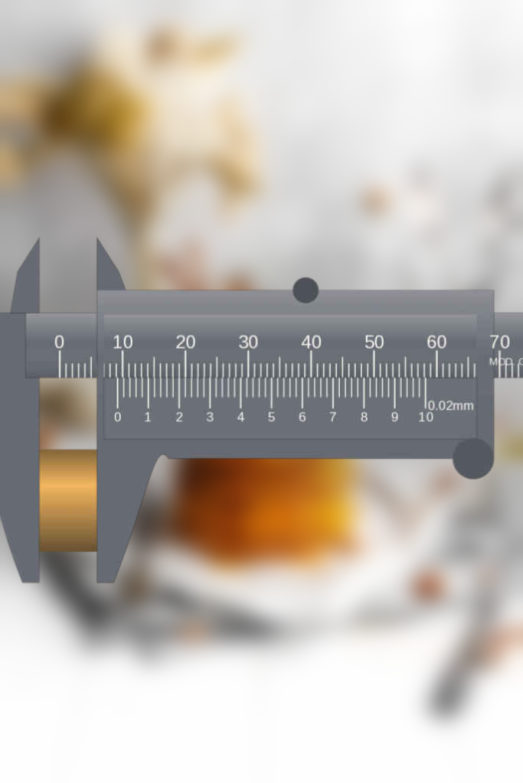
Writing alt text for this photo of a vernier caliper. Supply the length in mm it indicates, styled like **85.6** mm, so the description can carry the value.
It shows **9.2** mm
